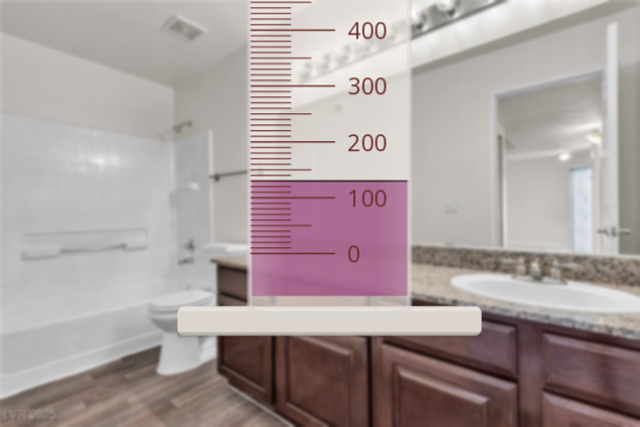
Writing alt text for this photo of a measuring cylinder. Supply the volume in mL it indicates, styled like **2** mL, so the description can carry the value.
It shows **130** mL
